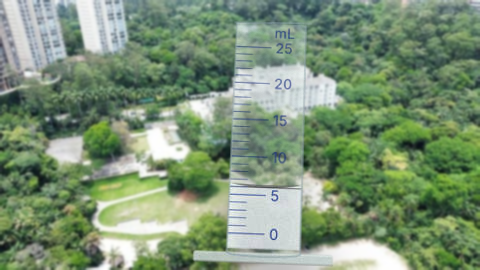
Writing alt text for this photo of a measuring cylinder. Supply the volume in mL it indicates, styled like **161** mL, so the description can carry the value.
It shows **6** mL
